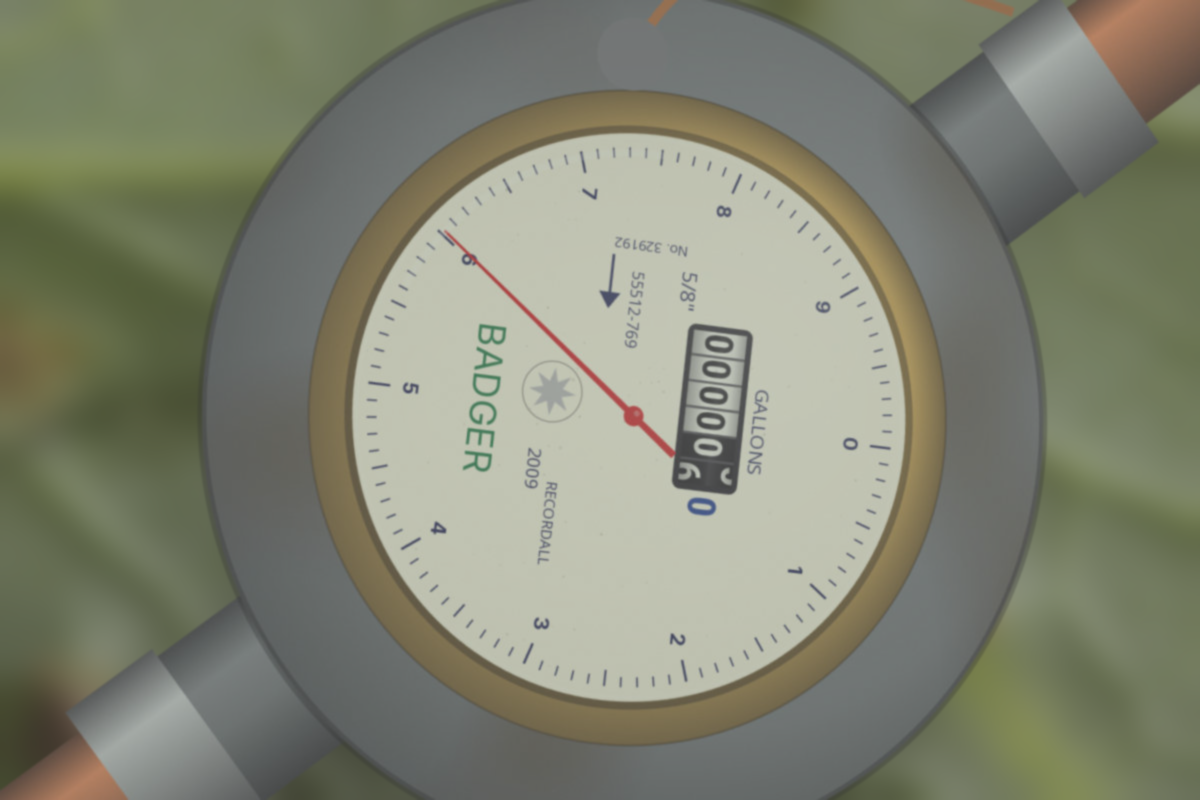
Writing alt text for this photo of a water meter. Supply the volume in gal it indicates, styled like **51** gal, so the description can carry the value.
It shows **56.0** gal
